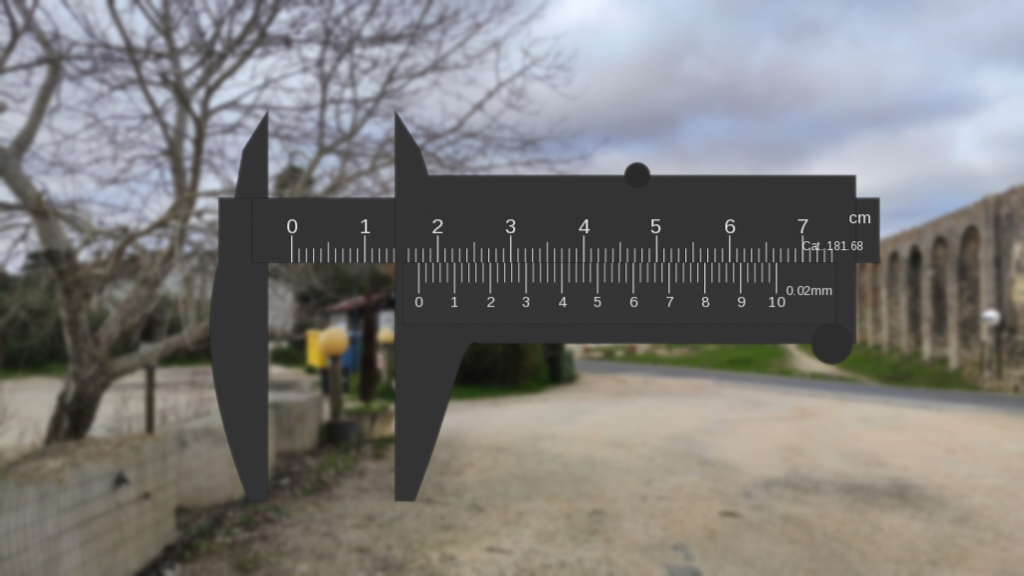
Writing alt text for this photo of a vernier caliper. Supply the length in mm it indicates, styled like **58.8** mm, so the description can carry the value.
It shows **17.4** mm
